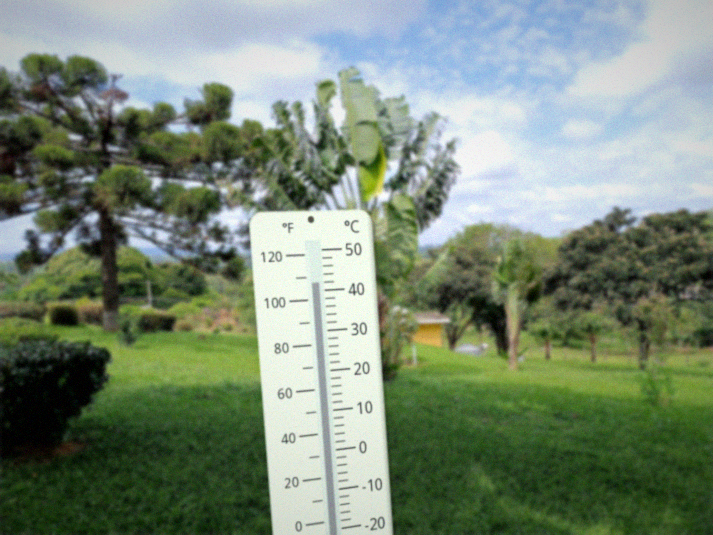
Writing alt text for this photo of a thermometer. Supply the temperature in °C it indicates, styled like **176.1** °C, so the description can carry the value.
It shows **42** °C
